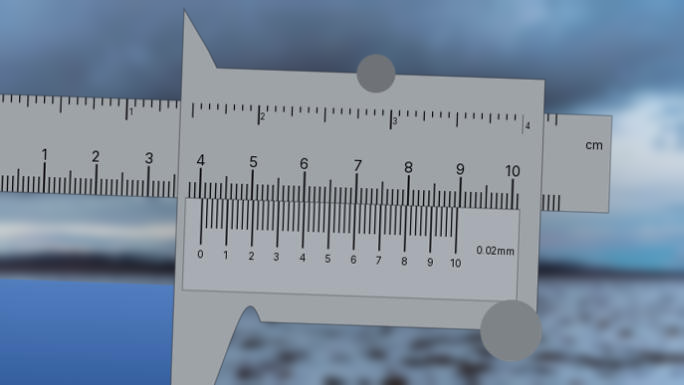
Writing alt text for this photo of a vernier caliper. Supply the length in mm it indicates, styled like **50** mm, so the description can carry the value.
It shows **40.5** mm
